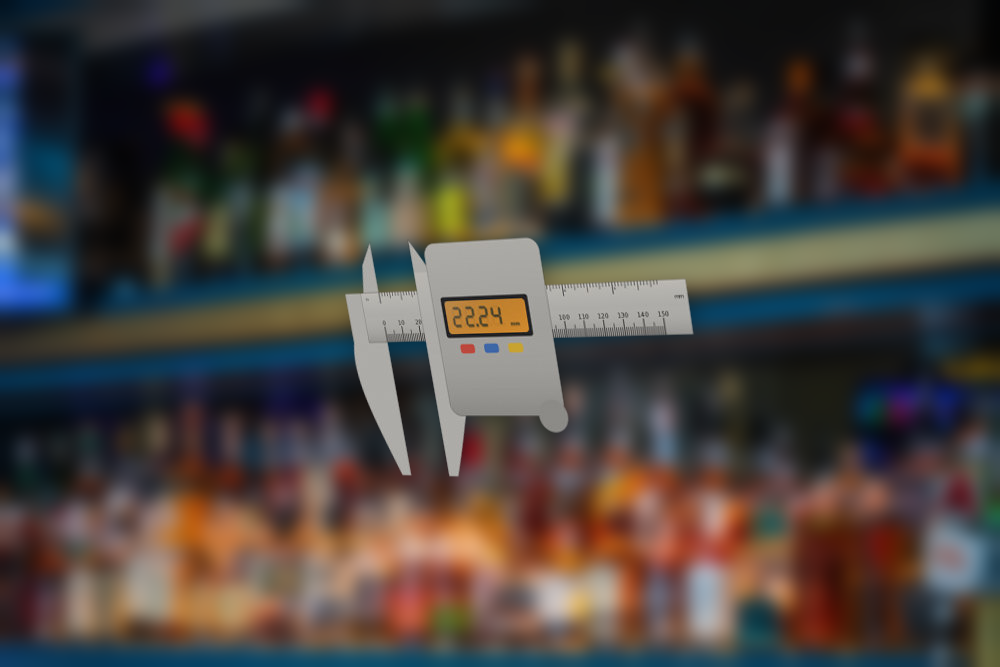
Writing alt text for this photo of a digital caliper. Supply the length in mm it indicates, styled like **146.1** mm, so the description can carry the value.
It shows **22.24** mm
